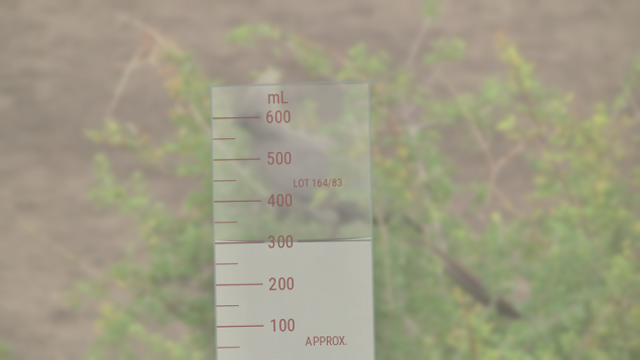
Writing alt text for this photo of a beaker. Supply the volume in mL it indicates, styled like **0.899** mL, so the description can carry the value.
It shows **300** mL
